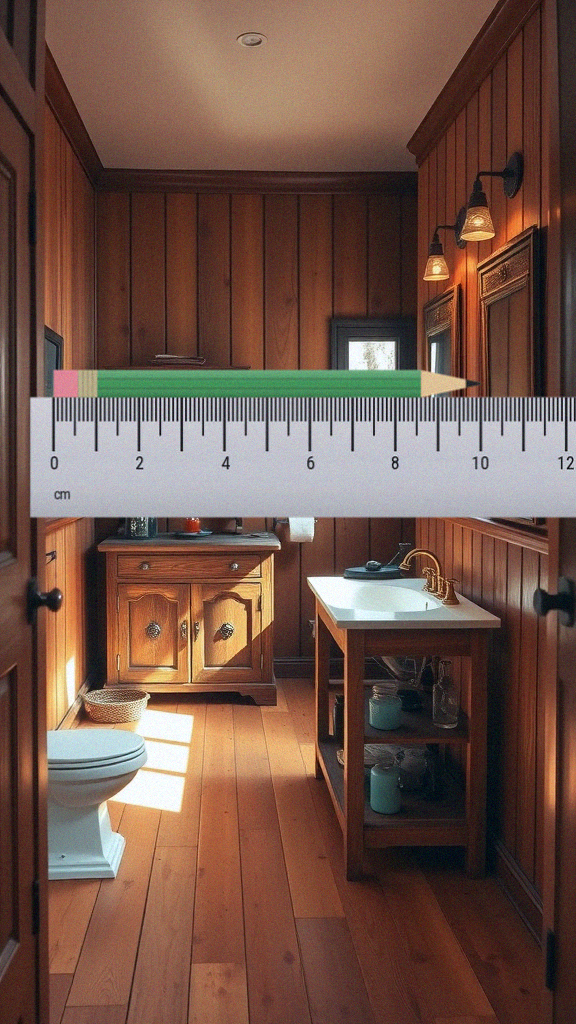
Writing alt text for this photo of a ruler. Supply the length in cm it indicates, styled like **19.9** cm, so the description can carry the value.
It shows **10** cm
